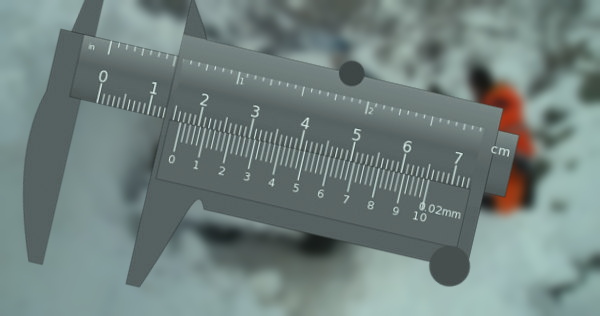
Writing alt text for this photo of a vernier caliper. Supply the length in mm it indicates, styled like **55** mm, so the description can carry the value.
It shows **16.5** mm
